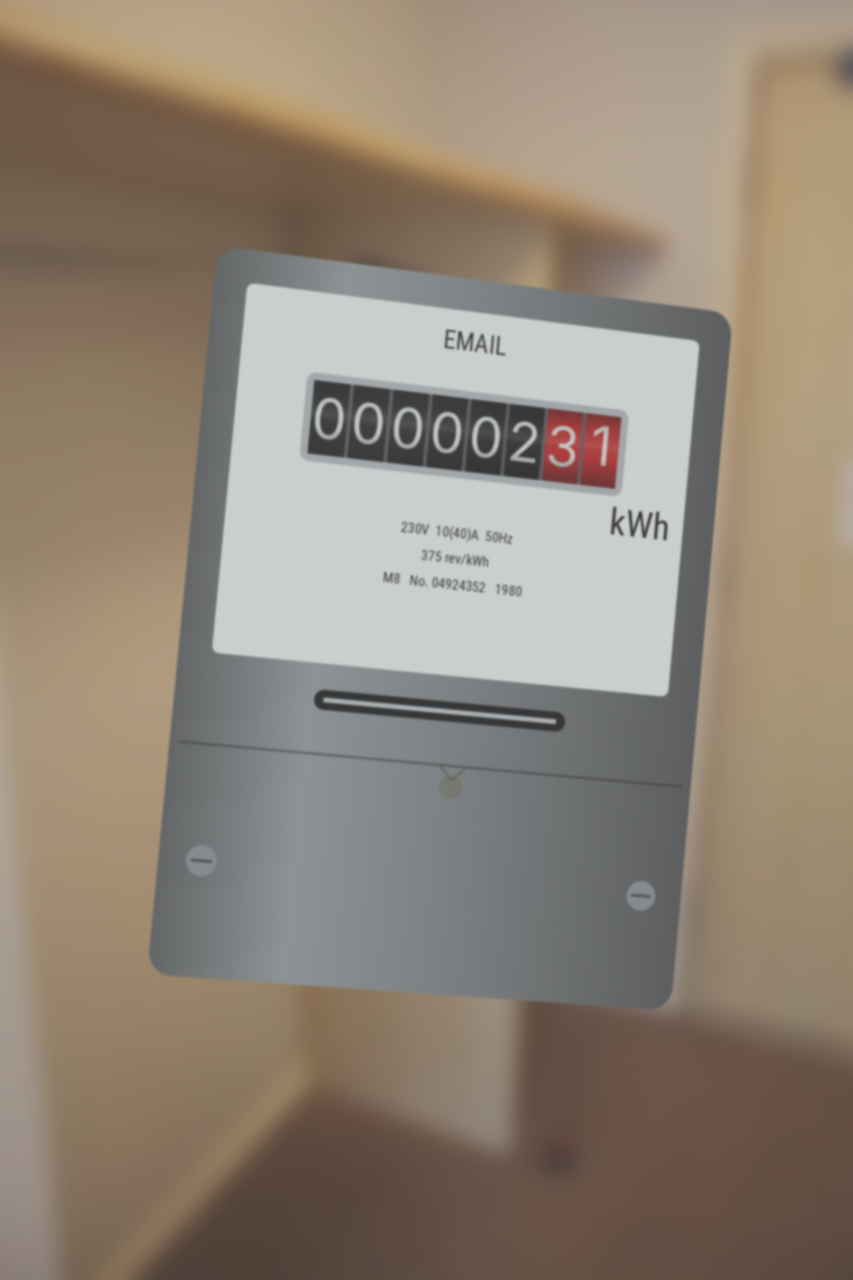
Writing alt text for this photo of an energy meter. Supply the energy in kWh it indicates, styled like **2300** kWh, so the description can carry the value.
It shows **2.31** kWh
